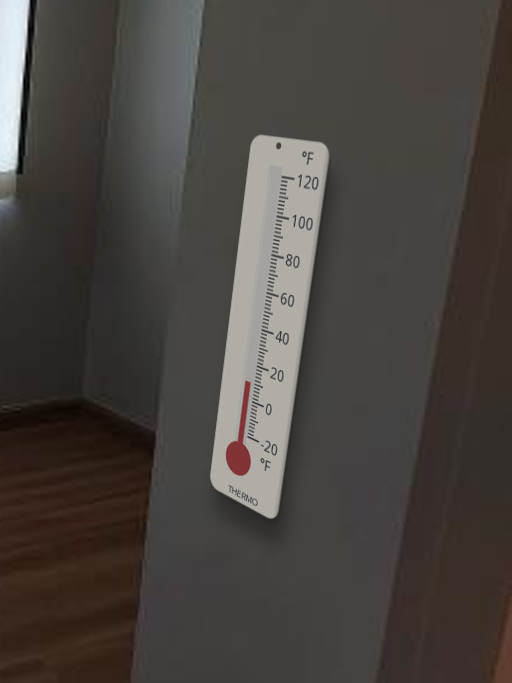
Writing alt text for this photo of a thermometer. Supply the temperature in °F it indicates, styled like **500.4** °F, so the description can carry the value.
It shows **10** °F
